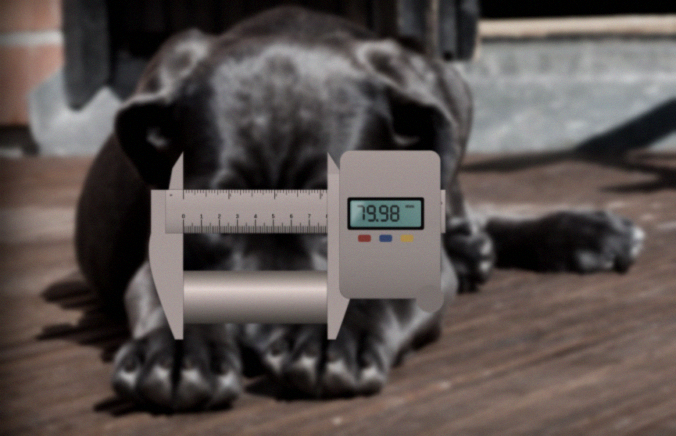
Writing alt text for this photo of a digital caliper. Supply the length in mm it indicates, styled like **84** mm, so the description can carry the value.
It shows **79.98** mm
